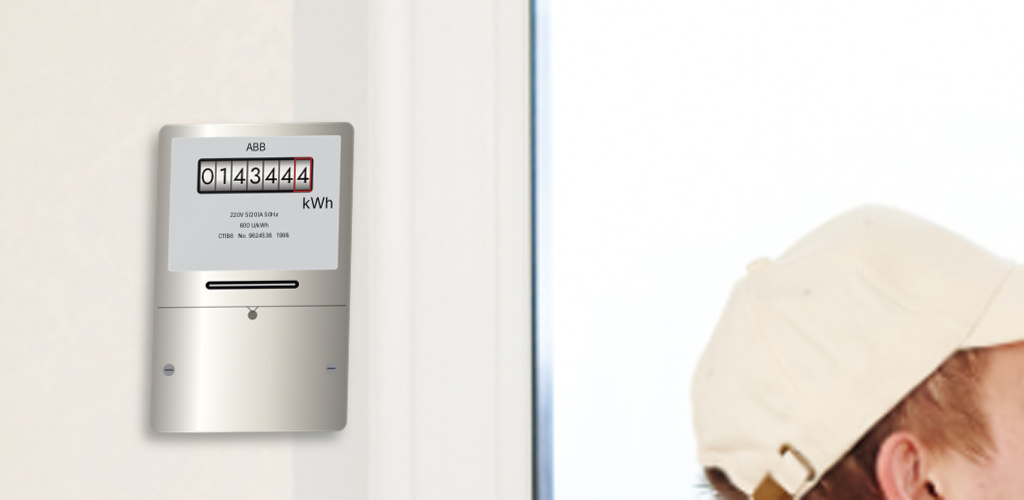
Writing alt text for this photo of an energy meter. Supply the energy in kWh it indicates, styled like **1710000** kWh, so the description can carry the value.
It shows **14344.4** kWh
